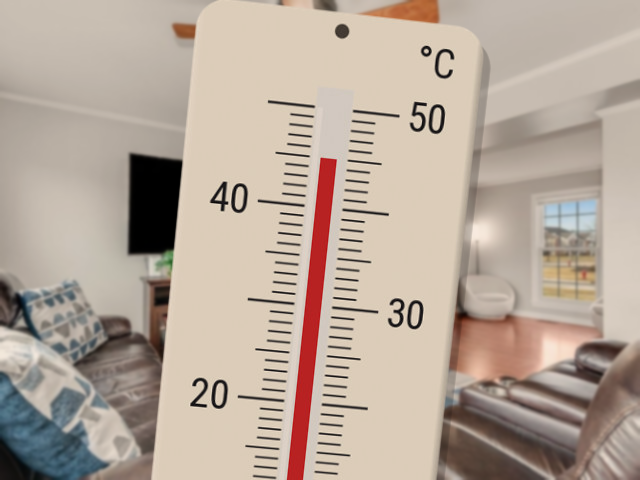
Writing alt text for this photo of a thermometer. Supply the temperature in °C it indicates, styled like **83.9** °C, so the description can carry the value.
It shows **45** °C
